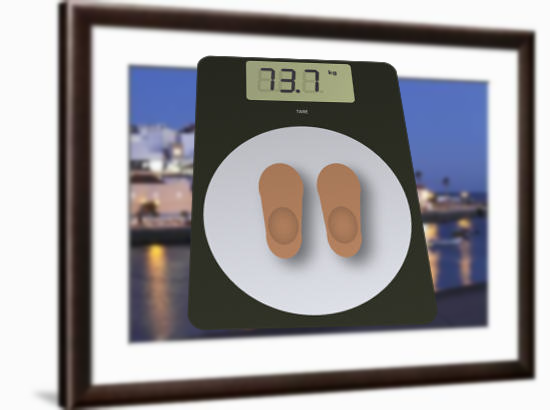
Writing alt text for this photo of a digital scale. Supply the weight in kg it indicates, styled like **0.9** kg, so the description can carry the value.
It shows **73.7** kg
